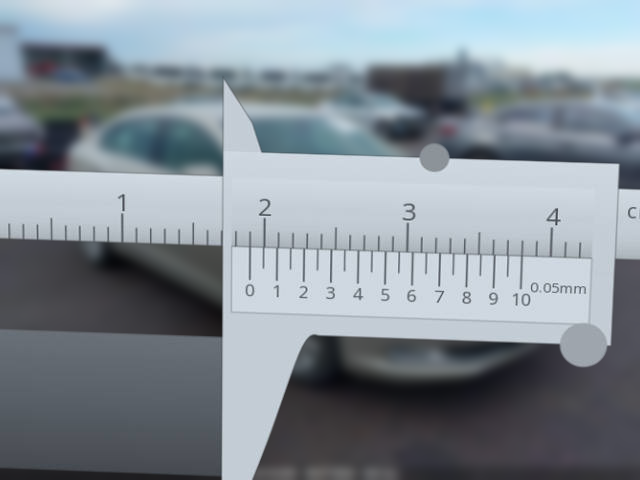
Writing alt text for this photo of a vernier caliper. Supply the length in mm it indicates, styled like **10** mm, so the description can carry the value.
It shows **19.0** mm
